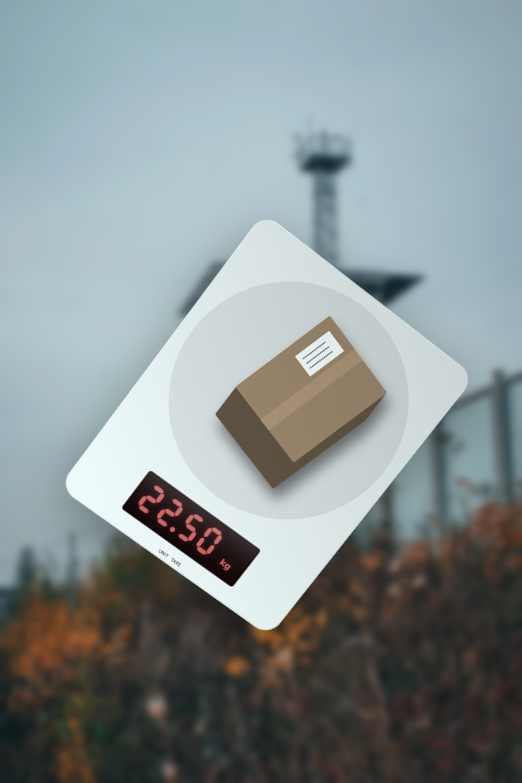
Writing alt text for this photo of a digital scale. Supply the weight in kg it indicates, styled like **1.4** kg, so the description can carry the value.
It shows **22.50** kg
